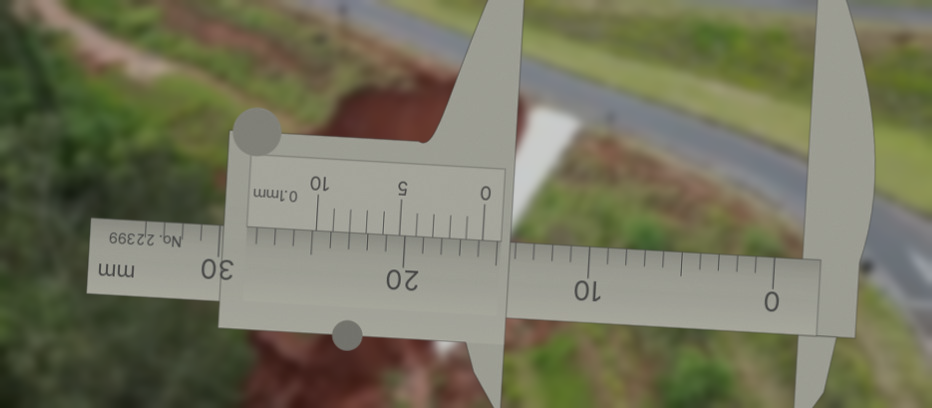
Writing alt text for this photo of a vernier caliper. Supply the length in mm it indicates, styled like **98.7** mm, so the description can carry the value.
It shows **15.8** mm
